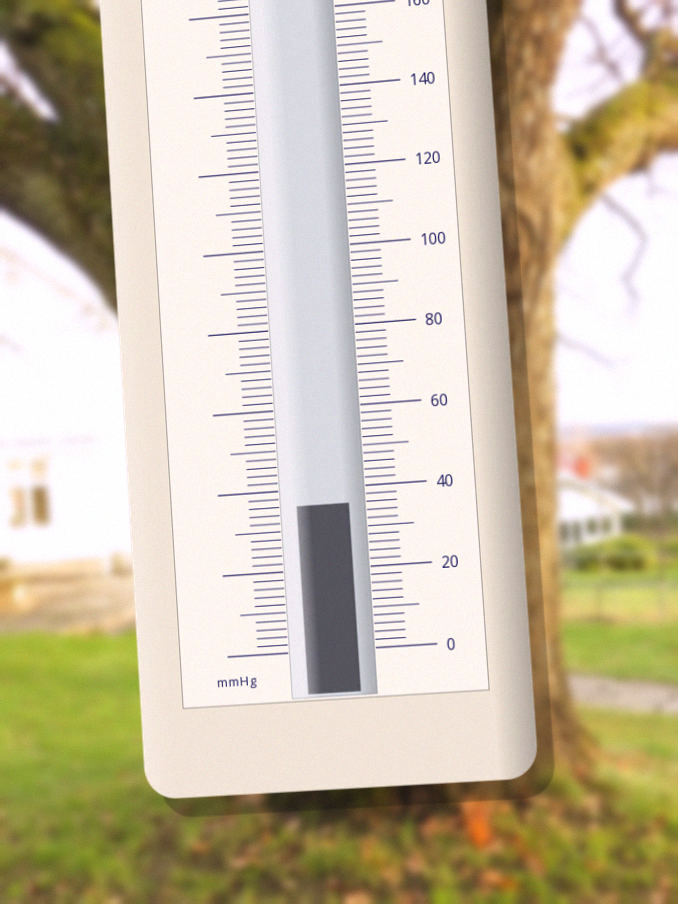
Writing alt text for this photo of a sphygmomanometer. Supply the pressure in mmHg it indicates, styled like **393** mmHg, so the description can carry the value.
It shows **36** mmHg
